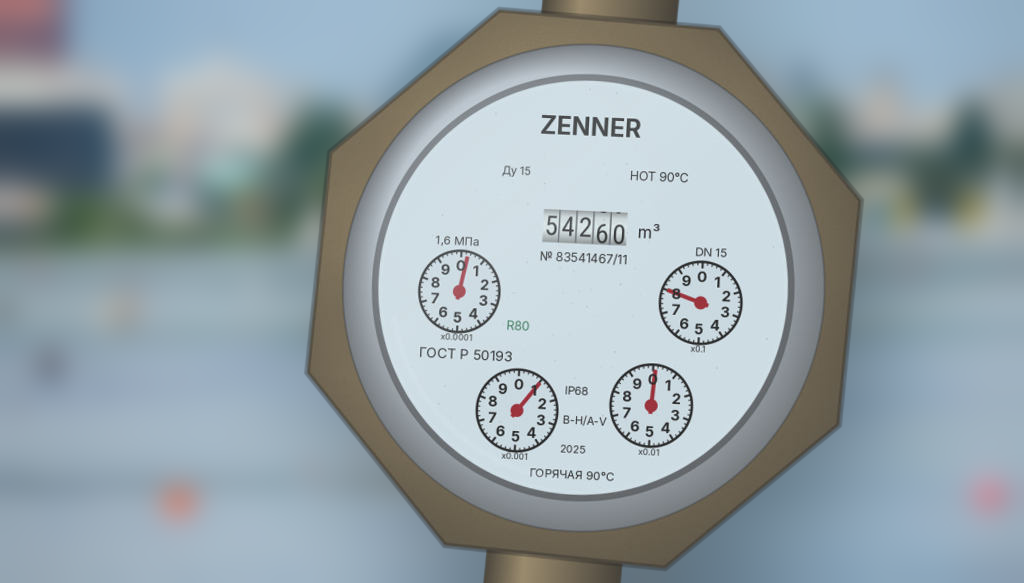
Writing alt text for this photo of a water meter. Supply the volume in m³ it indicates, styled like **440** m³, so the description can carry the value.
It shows **54259.8010** m³
